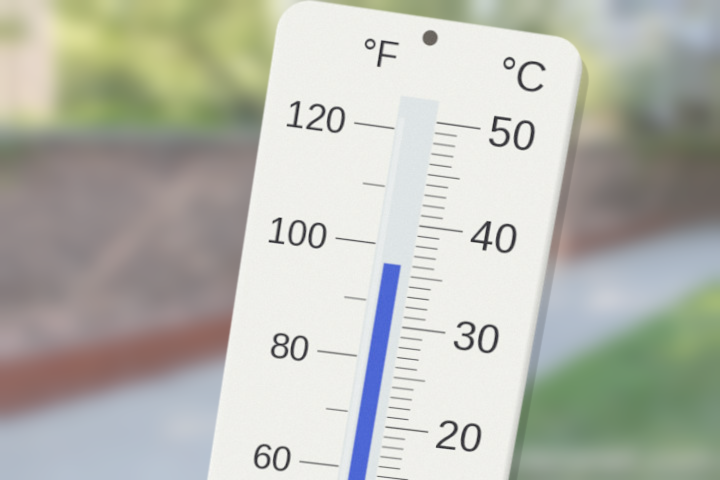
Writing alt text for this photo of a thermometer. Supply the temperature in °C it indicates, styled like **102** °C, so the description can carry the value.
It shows **36** °C
